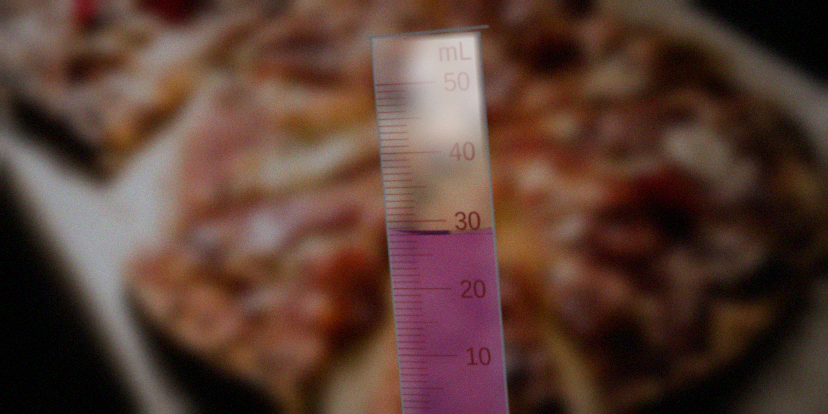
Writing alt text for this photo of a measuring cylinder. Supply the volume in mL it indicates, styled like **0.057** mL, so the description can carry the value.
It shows **28** mL
